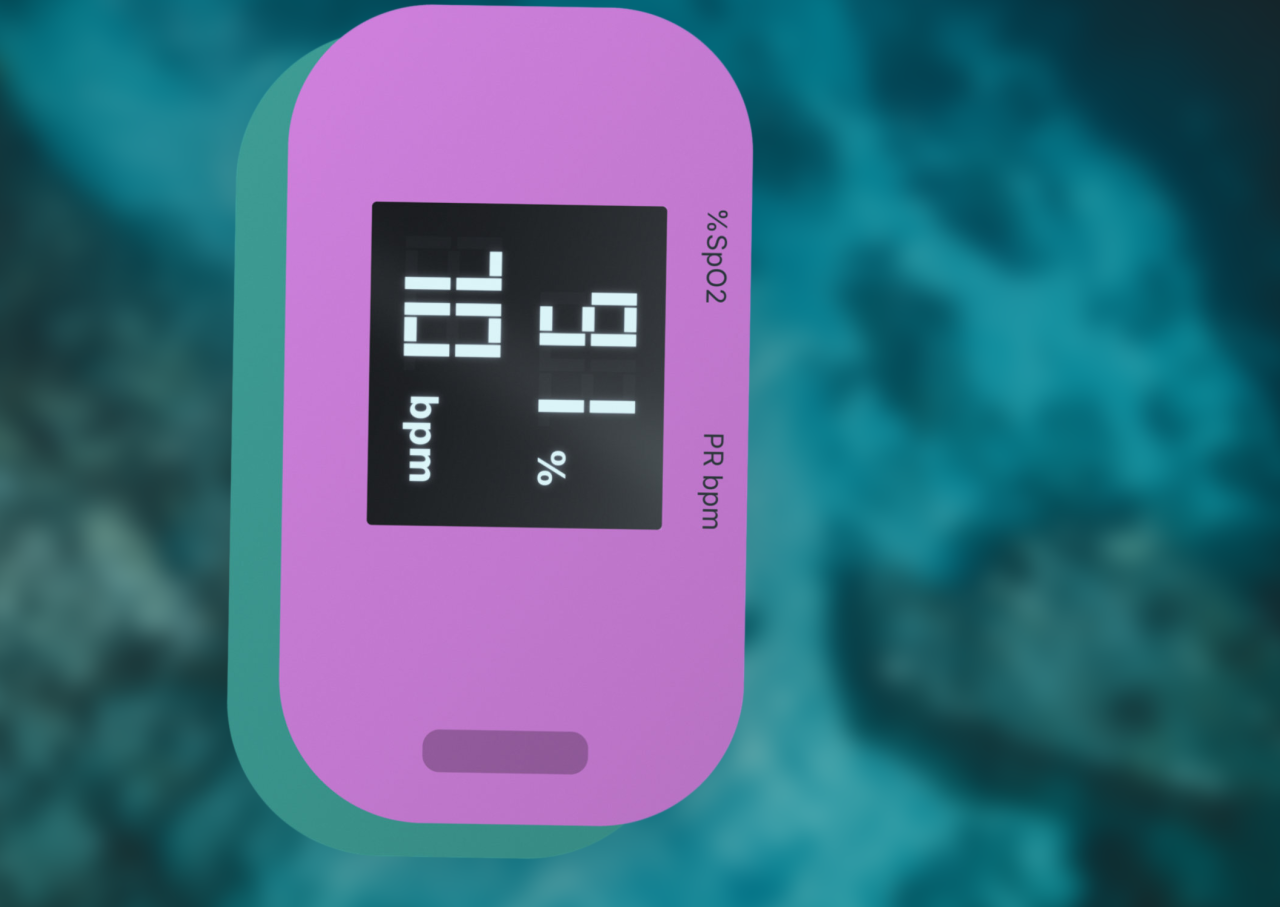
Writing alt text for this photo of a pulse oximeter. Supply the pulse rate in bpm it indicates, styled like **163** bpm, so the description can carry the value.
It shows **70** bpm
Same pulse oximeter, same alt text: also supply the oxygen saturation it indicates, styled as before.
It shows **91** %
